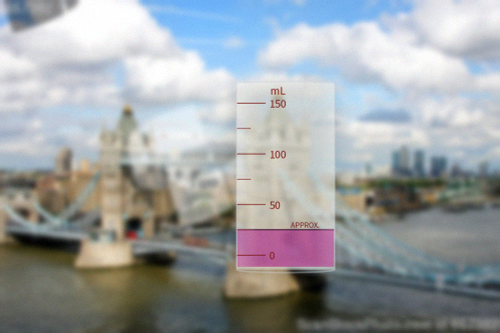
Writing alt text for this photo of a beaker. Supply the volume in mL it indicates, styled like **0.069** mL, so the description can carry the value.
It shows **25** mL
